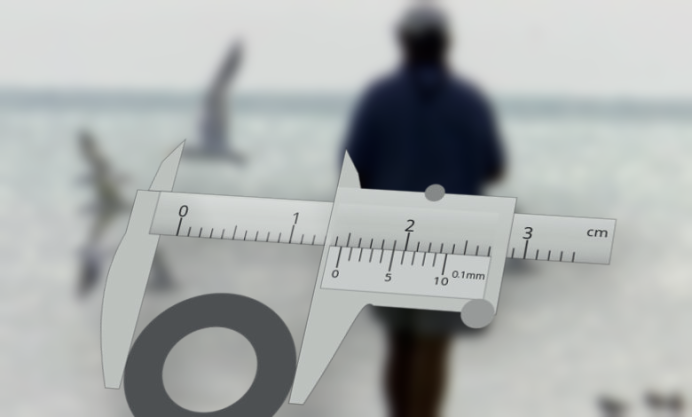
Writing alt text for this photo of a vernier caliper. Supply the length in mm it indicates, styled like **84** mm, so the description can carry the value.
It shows **14.5** mm
